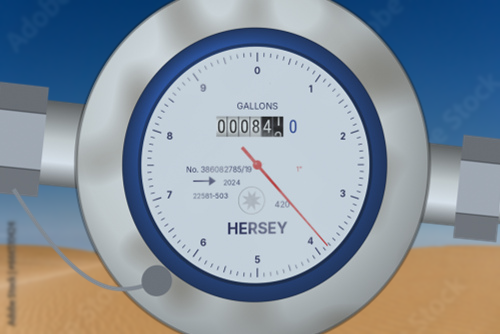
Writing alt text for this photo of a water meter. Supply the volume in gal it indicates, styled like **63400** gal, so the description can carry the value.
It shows **8413.8** gal
